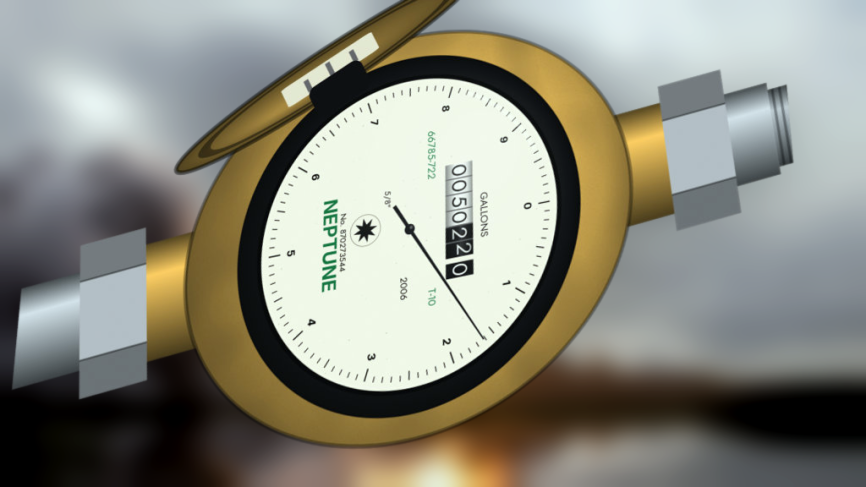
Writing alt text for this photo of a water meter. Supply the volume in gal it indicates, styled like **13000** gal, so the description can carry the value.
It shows **50221.6** gal
